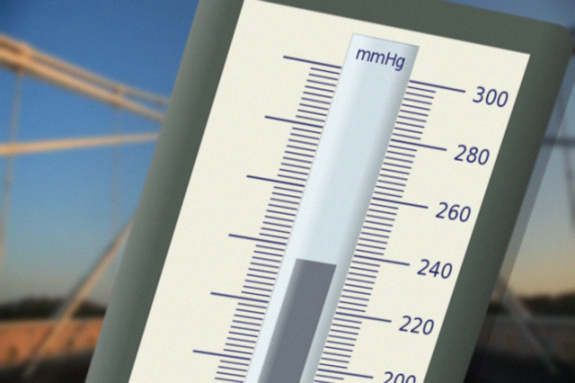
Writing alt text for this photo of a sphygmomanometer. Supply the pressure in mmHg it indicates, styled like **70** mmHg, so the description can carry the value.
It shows **236** mmHg
